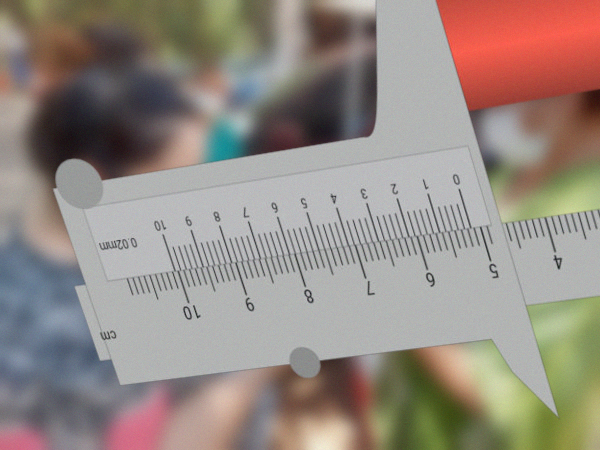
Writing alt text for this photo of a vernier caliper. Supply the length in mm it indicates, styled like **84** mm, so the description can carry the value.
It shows **51.5** mm
